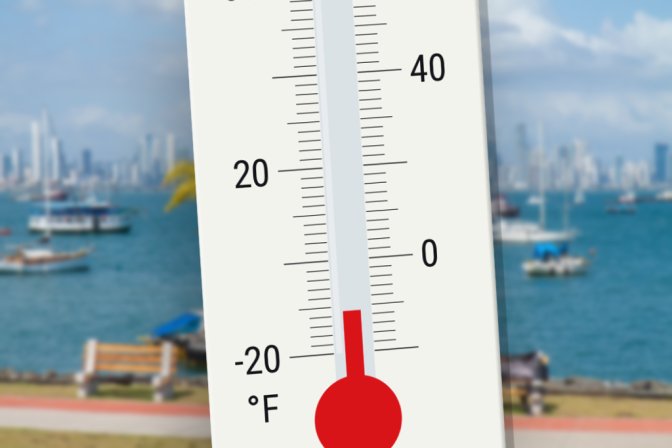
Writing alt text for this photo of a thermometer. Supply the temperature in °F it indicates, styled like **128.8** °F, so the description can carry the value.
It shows **-11** °F
